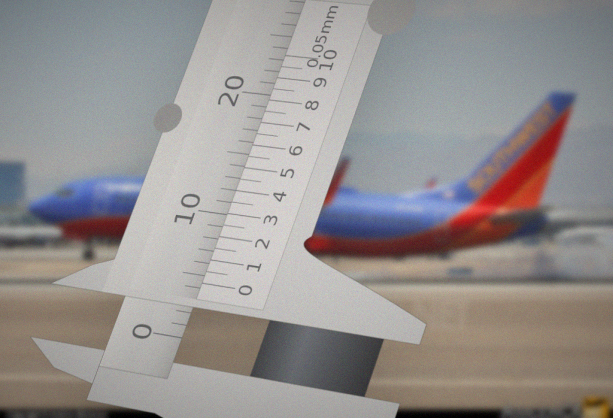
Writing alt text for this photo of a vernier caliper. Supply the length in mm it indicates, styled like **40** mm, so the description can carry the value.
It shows **4.4** mm
